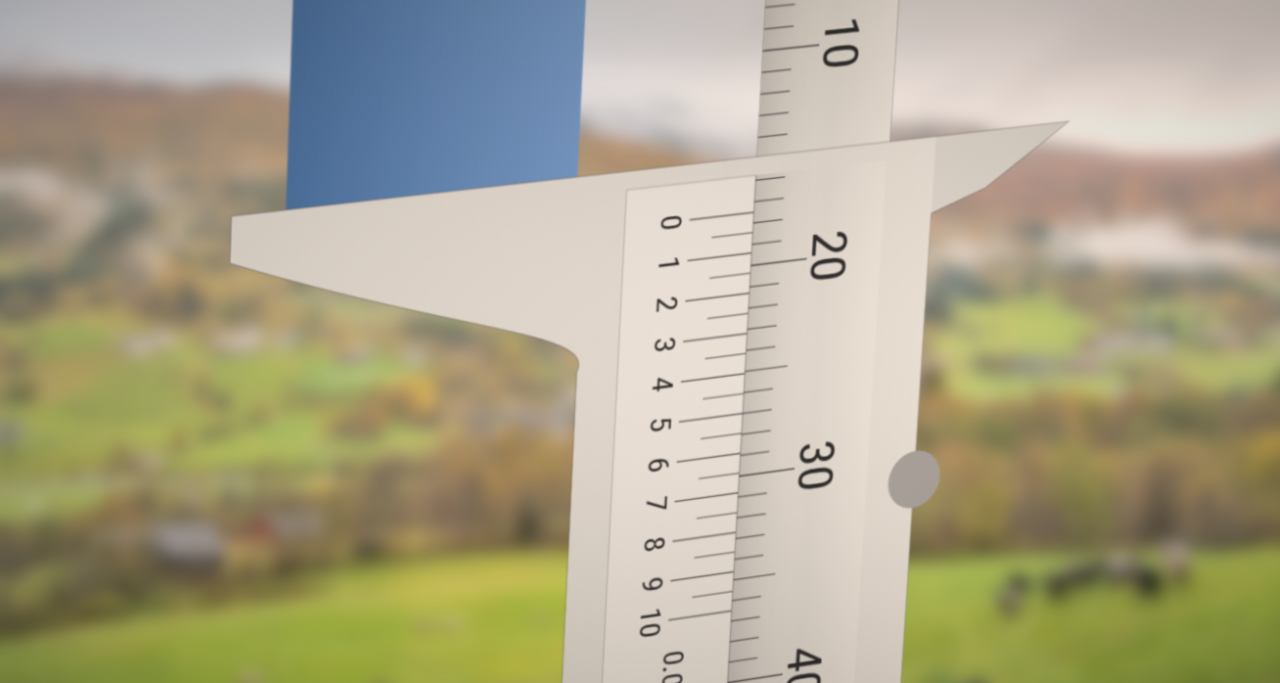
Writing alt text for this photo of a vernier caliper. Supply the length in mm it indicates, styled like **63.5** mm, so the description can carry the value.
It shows **17.5** mm
